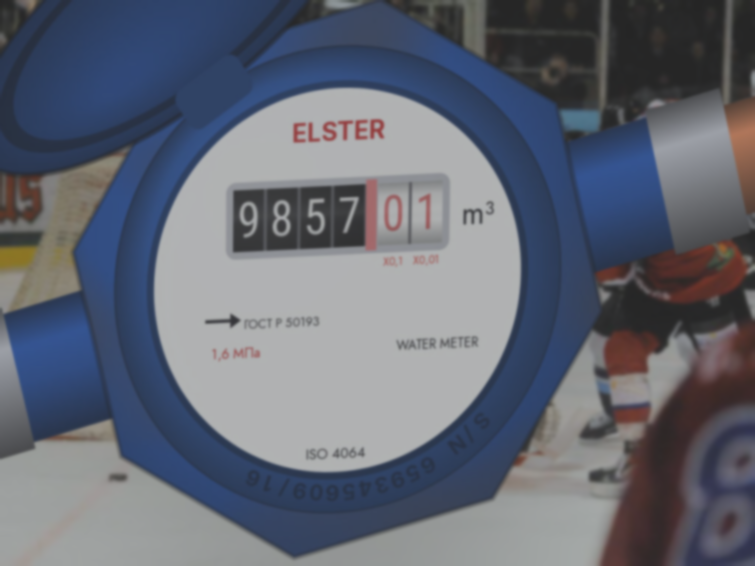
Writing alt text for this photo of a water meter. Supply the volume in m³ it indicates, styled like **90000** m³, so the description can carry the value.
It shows **9857.01** m³
